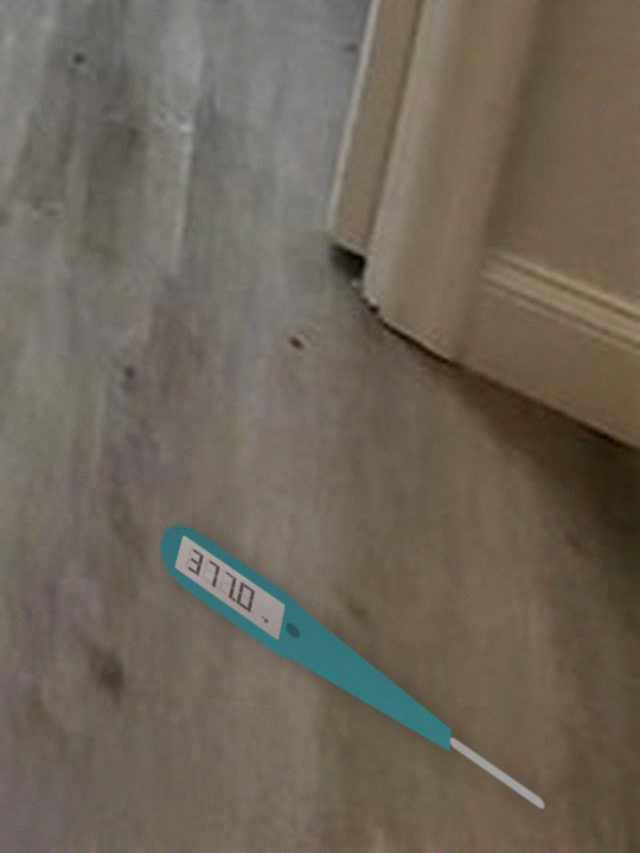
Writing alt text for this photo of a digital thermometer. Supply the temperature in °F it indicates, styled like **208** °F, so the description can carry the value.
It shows **377.0** °F
